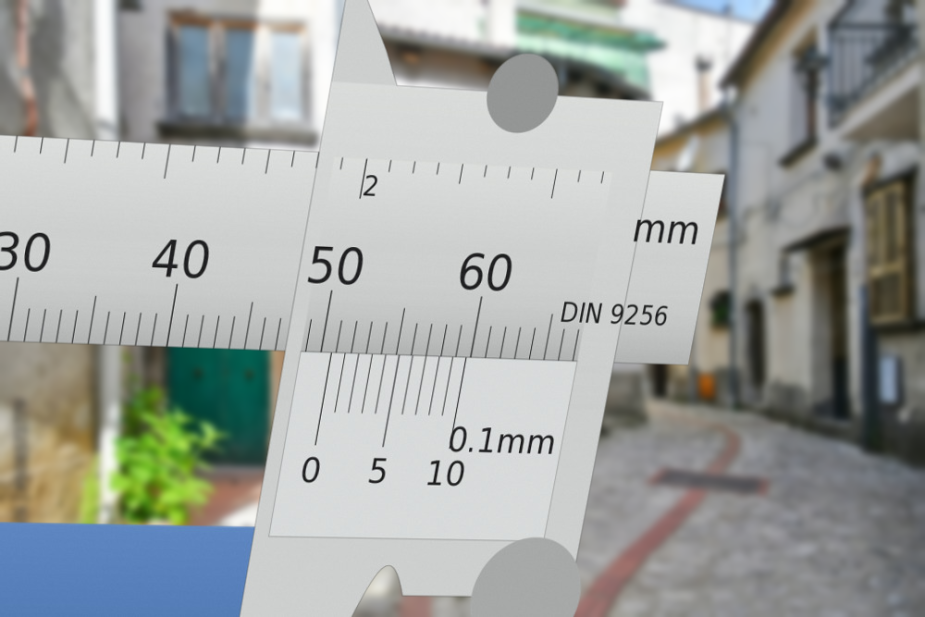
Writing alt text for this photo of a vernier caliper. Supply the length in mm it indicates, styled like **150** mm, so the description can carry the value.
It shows **50.7** mm
